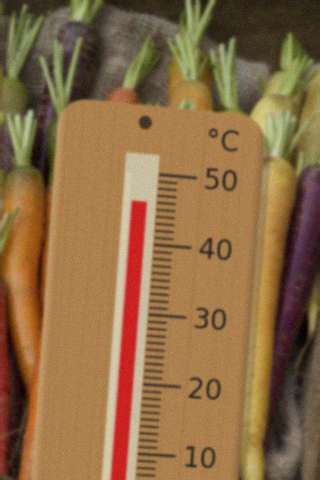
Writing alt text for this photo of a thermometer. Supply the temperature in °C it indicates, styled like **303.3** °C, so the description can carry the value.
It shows **46** °C
